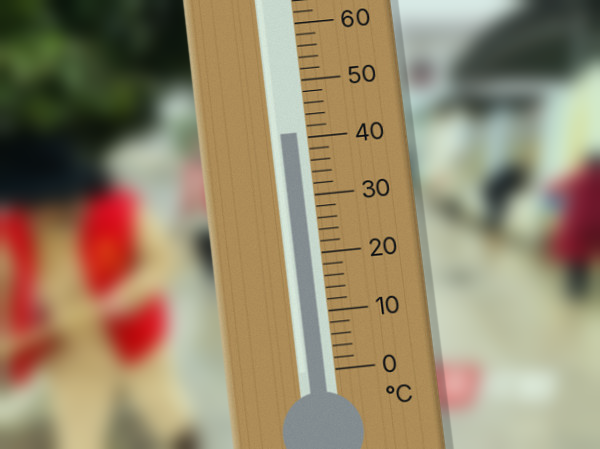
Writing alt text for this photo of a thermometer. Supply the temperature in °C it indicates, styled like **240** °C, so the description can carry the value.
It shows **41** °C
